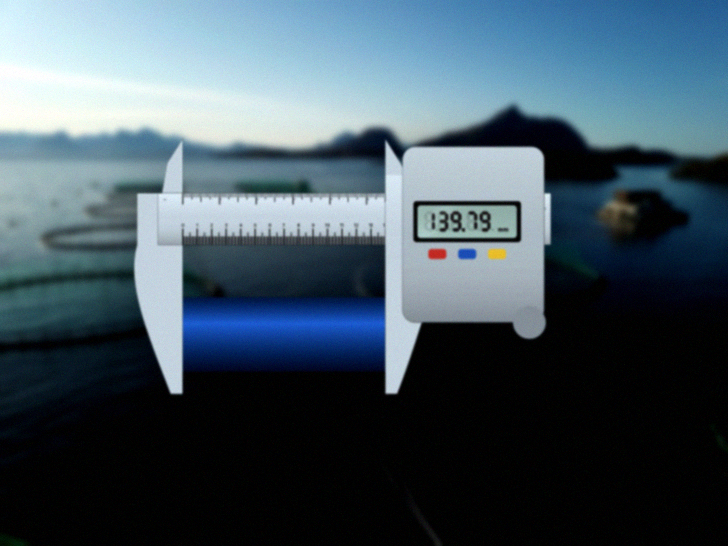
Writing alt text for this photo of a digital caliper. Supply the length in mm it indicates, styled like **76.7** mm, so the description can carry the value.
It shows **139.79** mm
